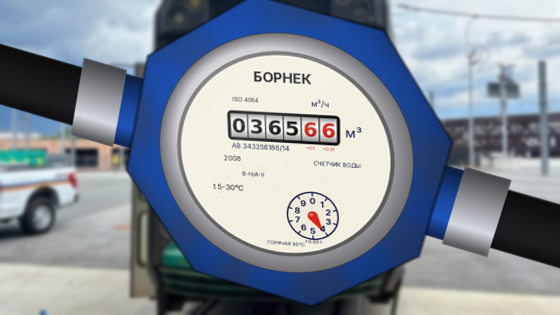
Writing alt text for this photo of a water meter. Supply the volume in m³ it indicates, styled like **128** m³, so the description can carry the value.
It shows **365.664** m³
